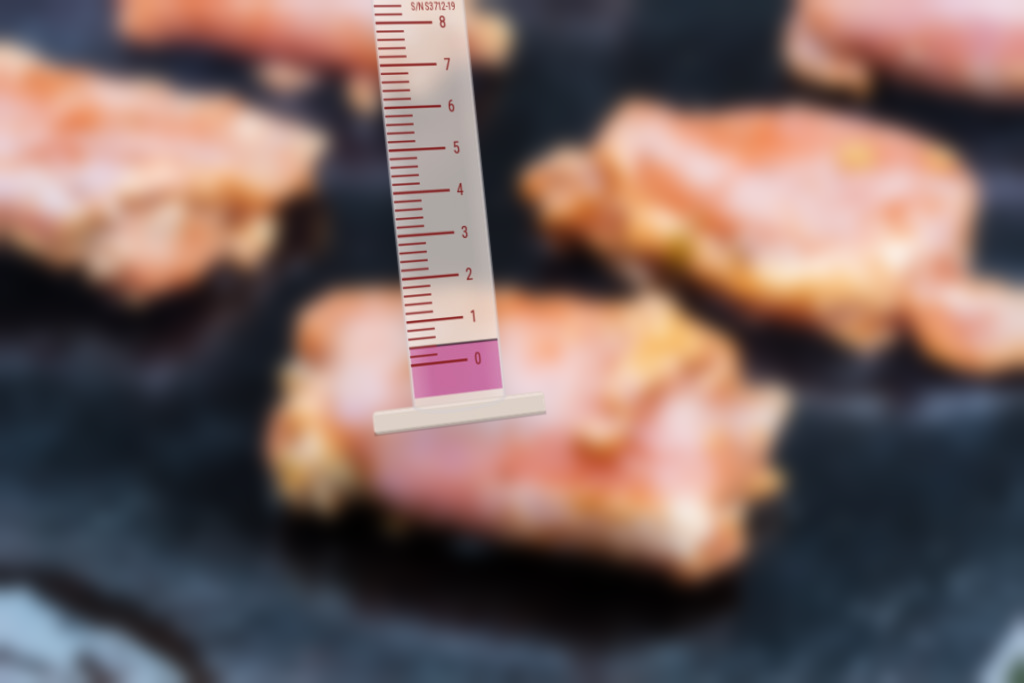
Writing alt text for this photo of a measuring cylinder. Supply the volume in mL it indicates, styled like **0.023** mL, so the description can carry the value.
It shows **0.4** mL
